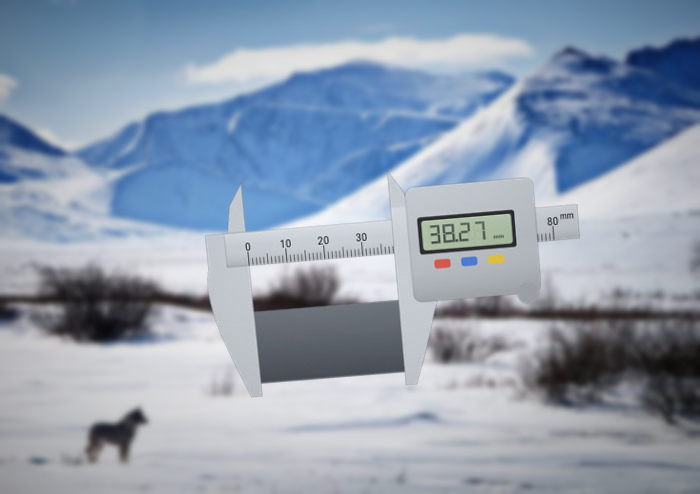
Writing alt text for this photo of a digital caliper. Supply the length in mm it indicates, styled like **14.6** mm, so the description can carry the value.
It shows **38.27** mm
